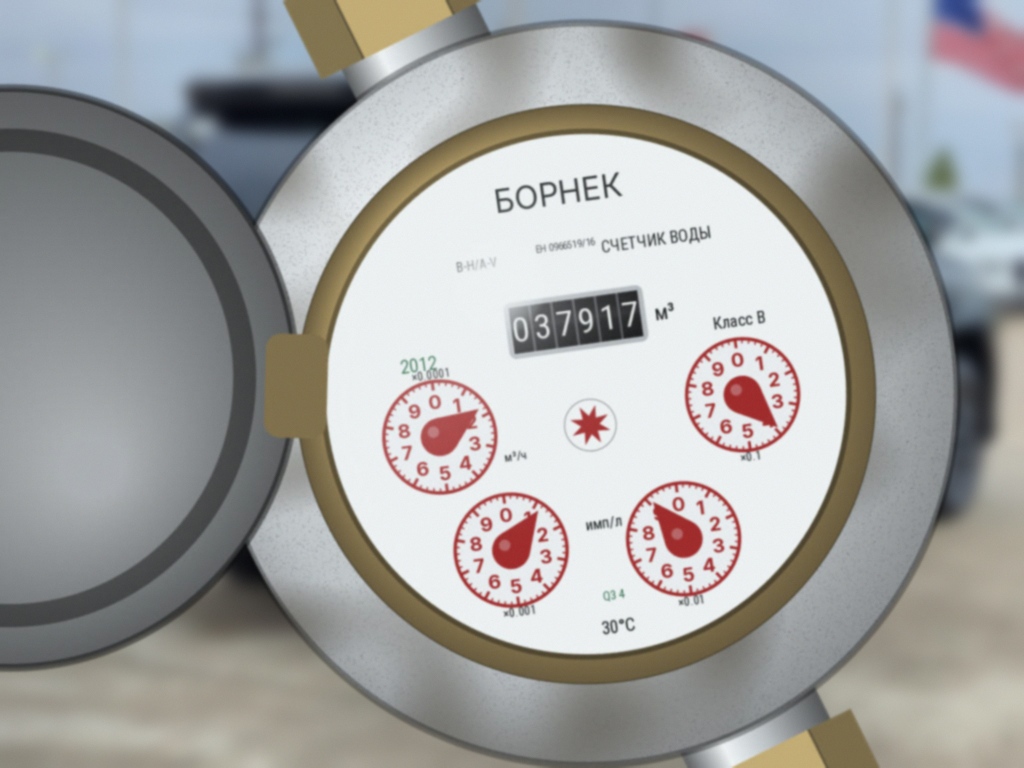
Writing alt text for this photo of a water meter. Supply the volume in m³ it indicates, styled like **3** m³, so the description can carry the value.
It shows **37917.3911** m³
